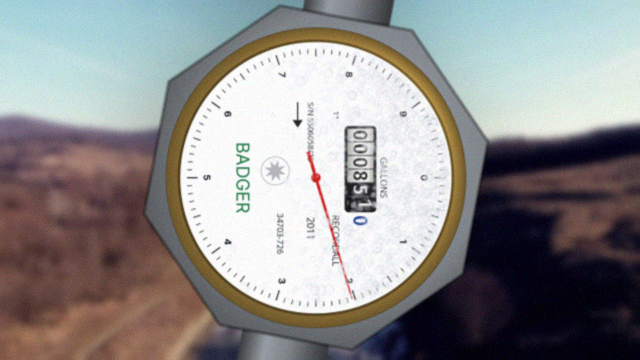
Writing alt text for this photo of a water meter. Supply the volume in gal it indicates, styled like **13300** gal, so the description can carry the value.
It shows **8512.0** gal
